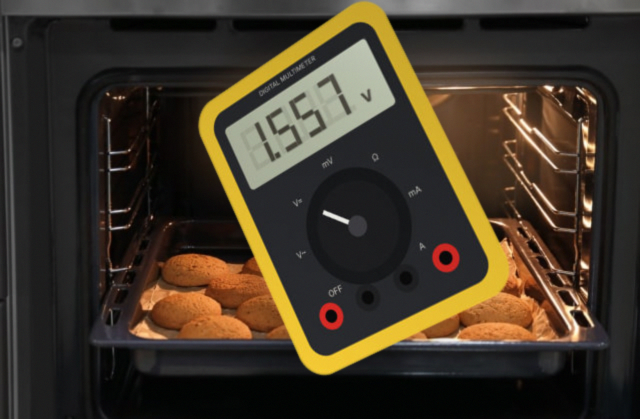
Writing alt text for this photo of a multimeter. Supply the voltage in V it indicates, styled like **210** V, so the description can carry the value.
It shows **1.557** V
